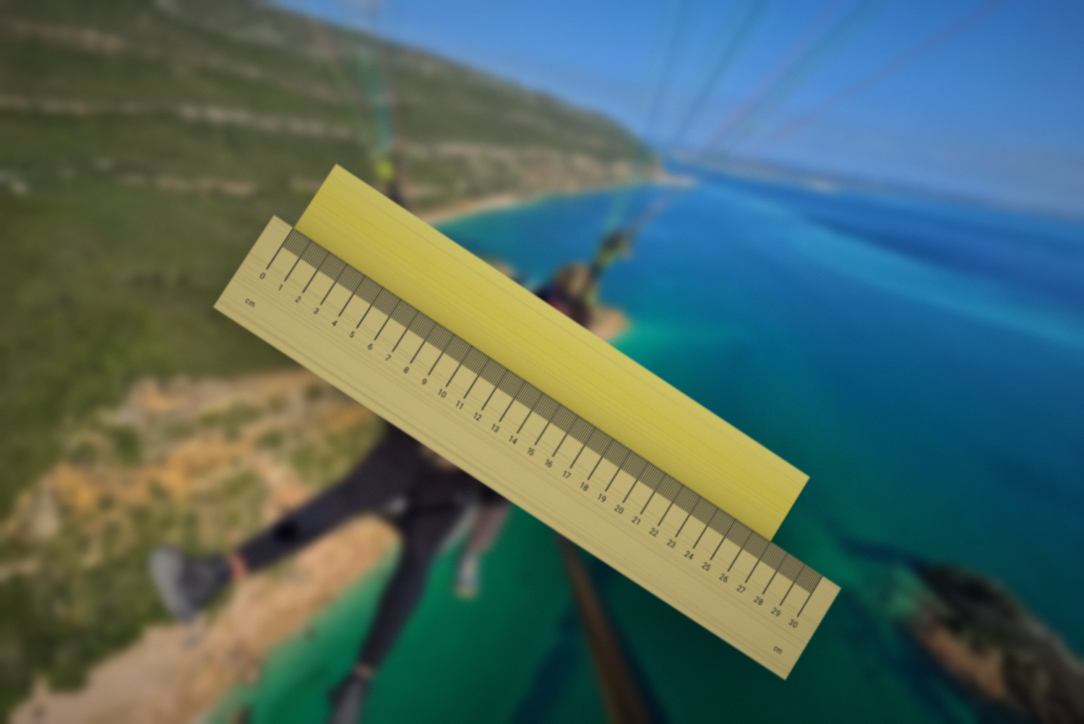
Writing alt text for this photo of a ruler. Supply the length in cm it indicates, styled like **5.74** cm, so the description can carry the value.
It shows **27** cm
